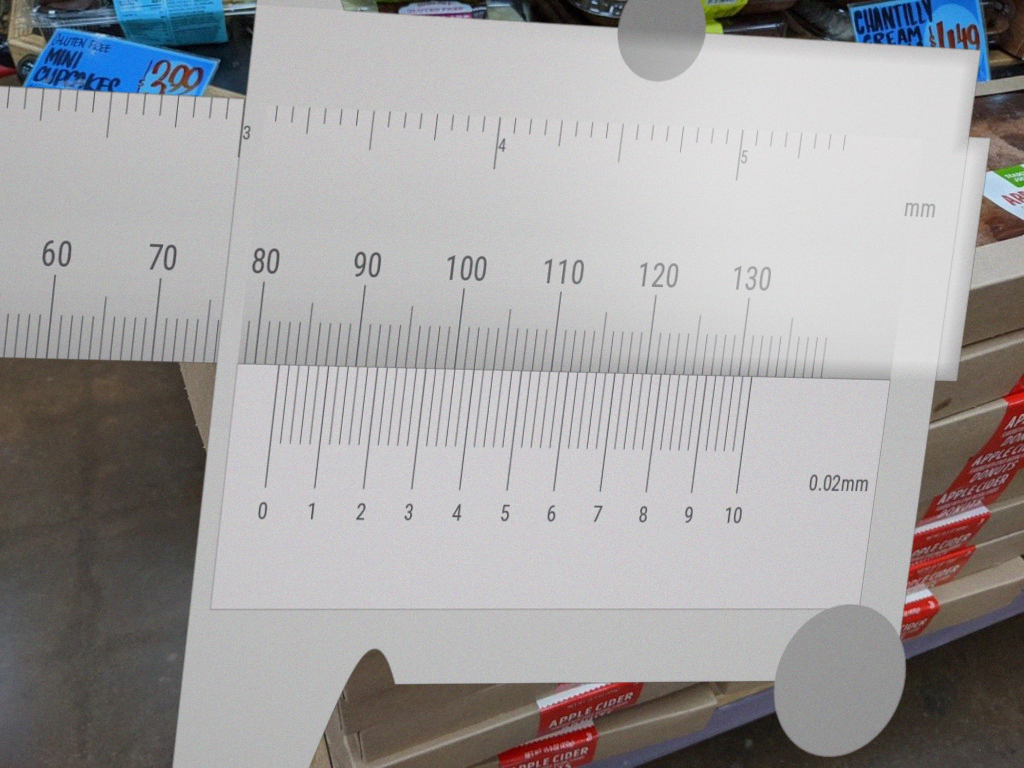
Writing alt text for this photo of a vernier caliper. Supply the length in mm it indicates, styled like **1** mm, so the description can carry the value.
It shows **82.4** mm
